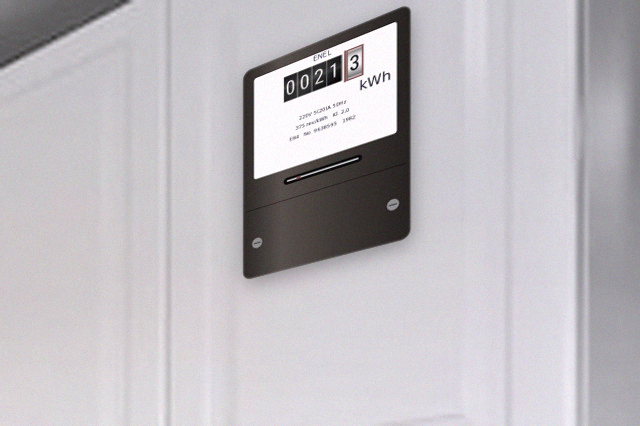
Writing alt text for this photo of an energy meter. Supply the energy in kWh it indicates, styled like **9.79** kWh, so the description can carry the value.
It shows **21.3** kWh
